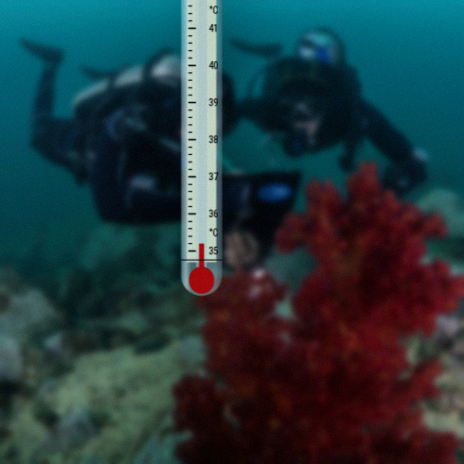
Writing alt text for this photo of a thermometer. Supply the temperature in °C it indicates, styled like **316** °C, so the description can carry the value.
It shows **35.2** °C
